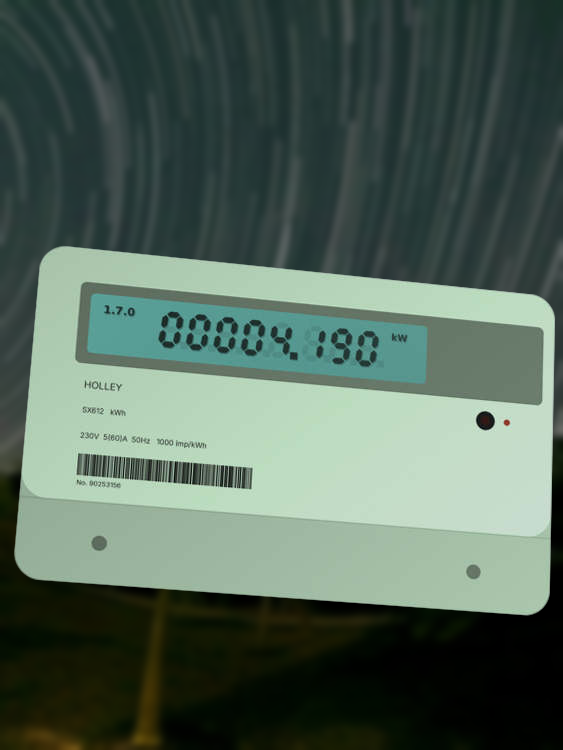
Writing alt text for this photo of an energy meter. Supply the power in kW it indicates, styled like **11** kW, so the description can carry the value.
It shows **4.190** kW
